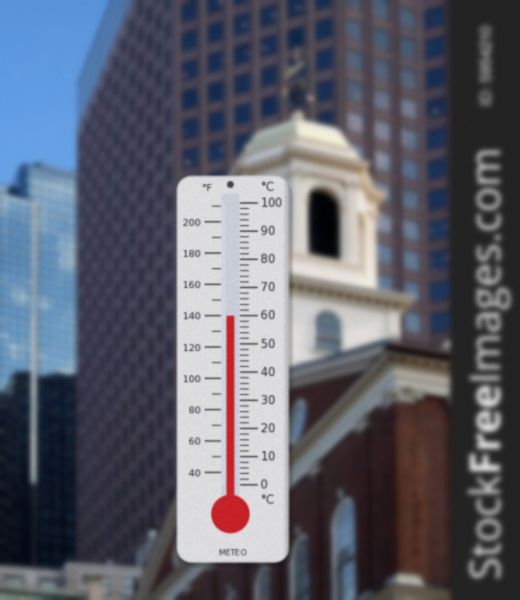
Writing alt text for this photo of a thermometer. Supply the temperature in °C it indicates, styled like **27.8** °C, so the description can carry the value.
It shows **60** °C
